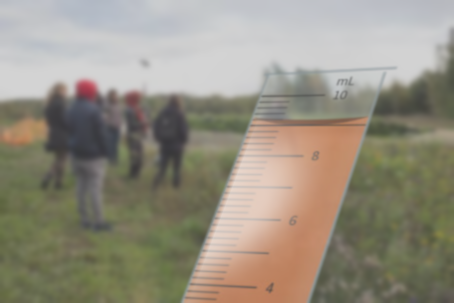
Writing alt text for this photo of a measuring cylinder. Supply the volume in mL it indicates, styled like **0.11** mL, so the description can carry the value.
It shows **9** mL
